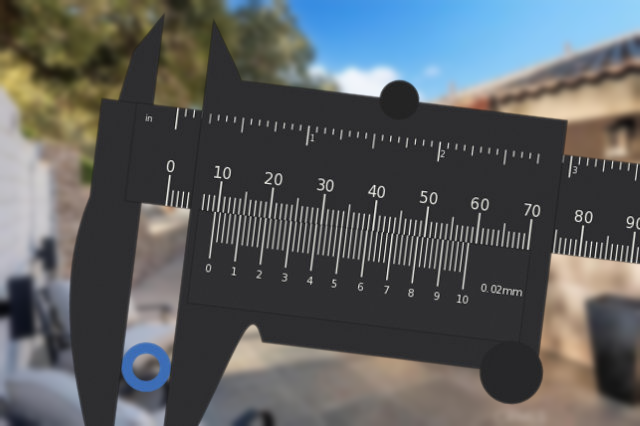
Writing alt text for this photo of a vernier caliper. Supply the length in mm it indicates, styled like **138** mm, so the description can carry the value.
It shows **9.5** mm
